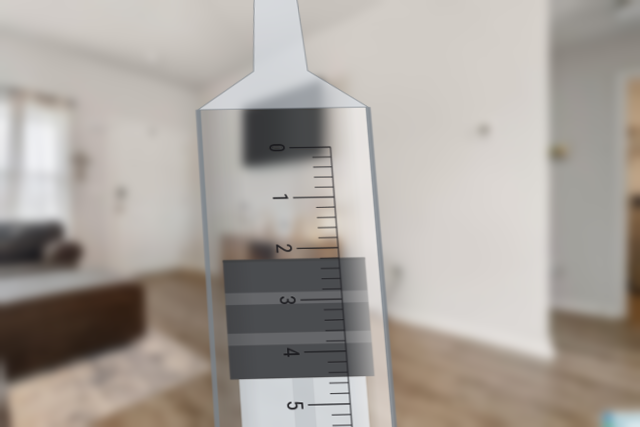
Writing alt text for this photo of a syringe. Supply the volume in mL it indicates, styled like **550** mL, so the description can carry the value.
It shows **2.2** mL
